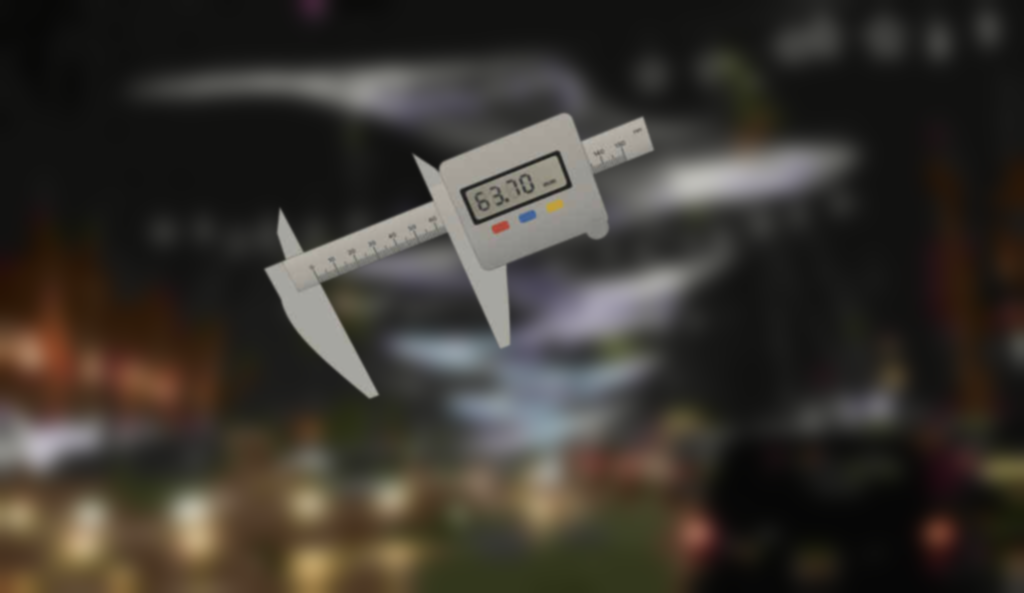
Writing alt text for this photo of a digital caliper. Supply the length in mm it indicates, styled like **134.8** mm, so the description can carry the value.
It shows **63.70** mm
